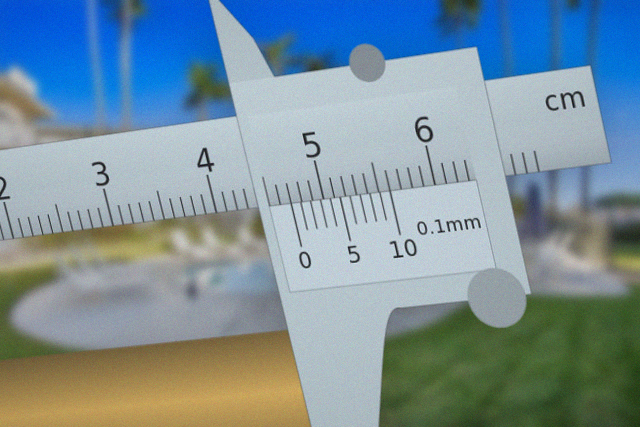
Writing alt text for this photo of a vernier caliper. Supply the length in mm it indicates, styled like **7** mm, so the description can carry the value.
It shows **47.0** mm
